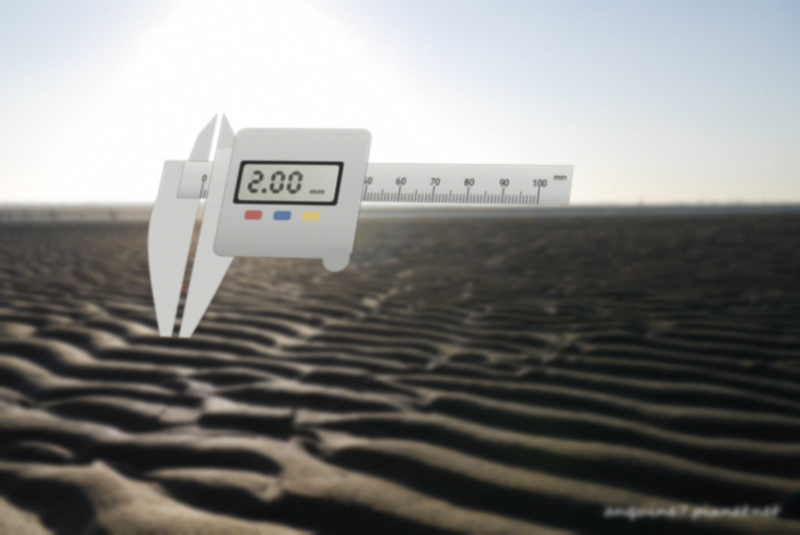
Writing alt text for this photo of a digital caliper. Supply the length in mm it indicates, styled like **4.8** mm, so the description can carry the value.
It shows **2.00** mm
